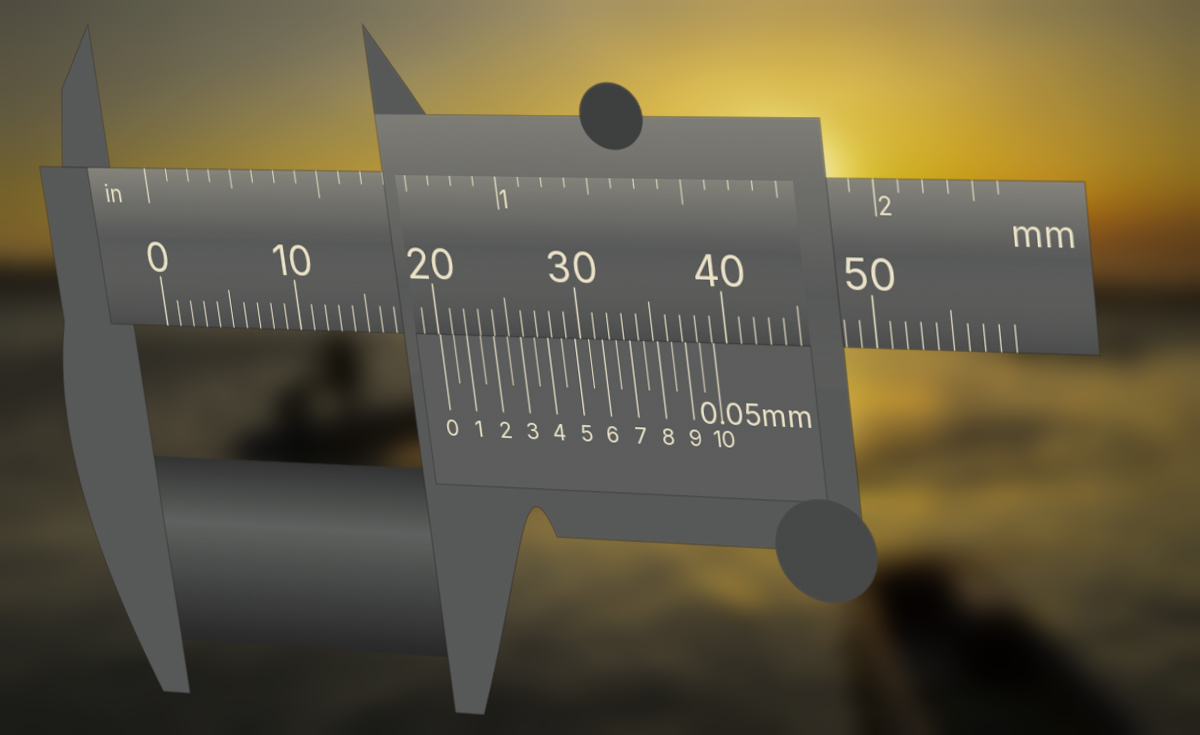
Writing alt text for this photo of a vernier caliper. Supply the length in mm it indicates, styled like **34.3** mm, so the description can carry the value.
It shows **20.1** mm
